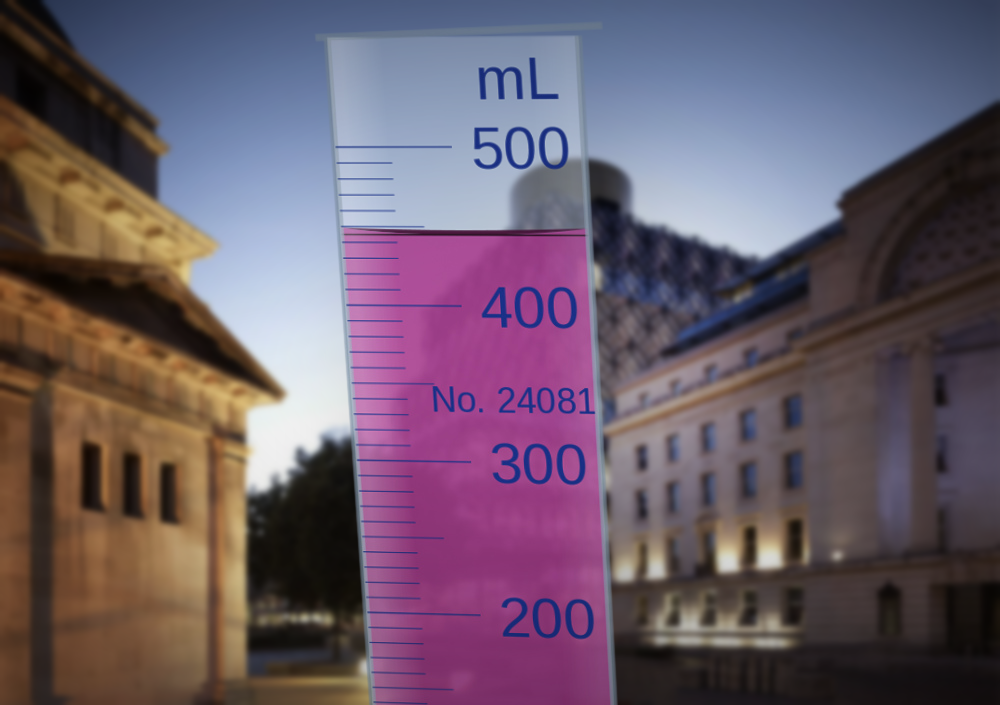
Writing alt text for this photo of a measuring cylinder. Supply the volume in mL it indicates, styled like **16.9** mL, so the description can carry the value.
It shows **445** mL
